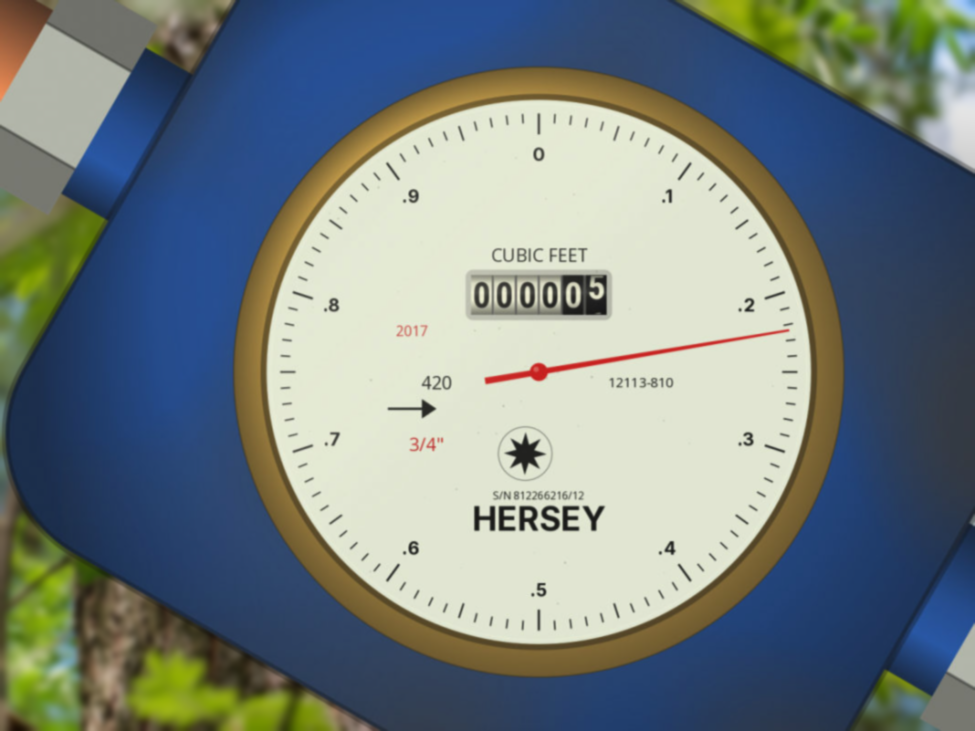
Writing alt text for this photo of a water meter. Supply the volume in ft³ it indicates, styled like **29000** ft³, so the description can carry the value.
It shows **5.22** ft³
